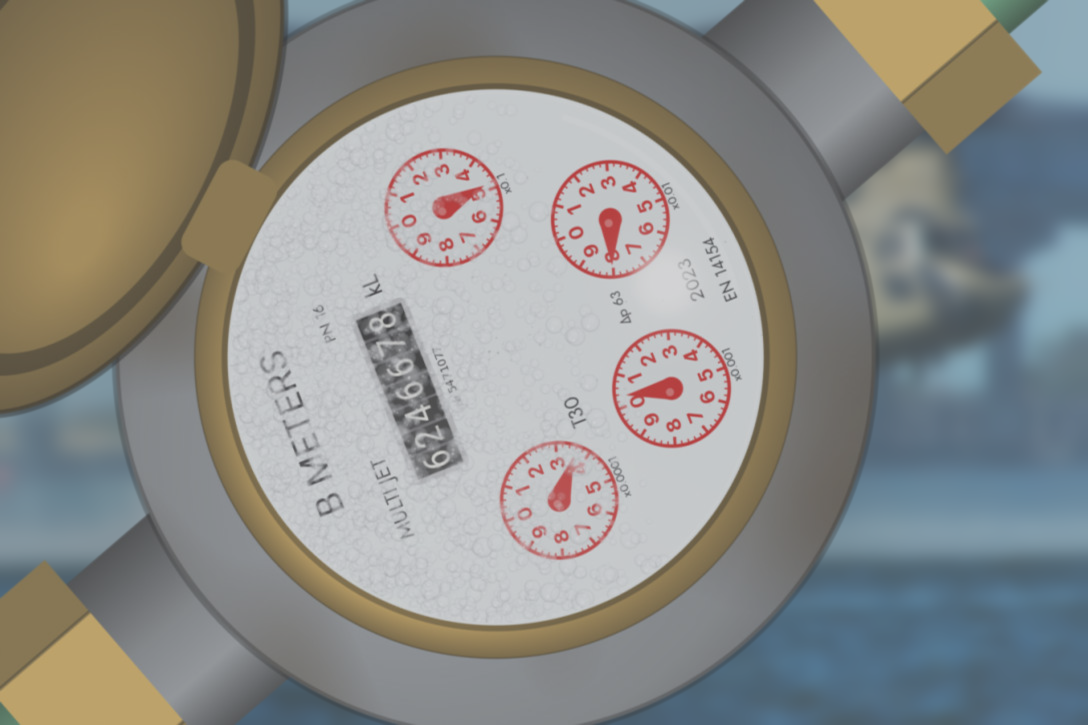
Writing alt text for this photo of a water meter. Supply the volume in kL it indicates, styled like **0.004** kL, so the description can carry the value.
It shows **6246678.4803** kL
